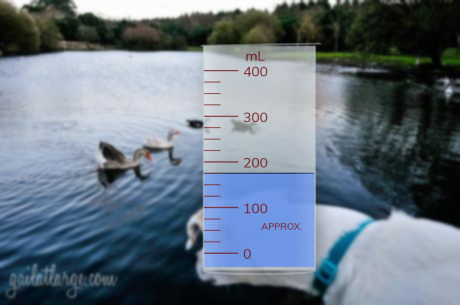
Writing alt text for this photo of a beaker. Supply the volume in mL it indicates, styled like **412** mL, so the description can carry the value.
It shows **175** mL
